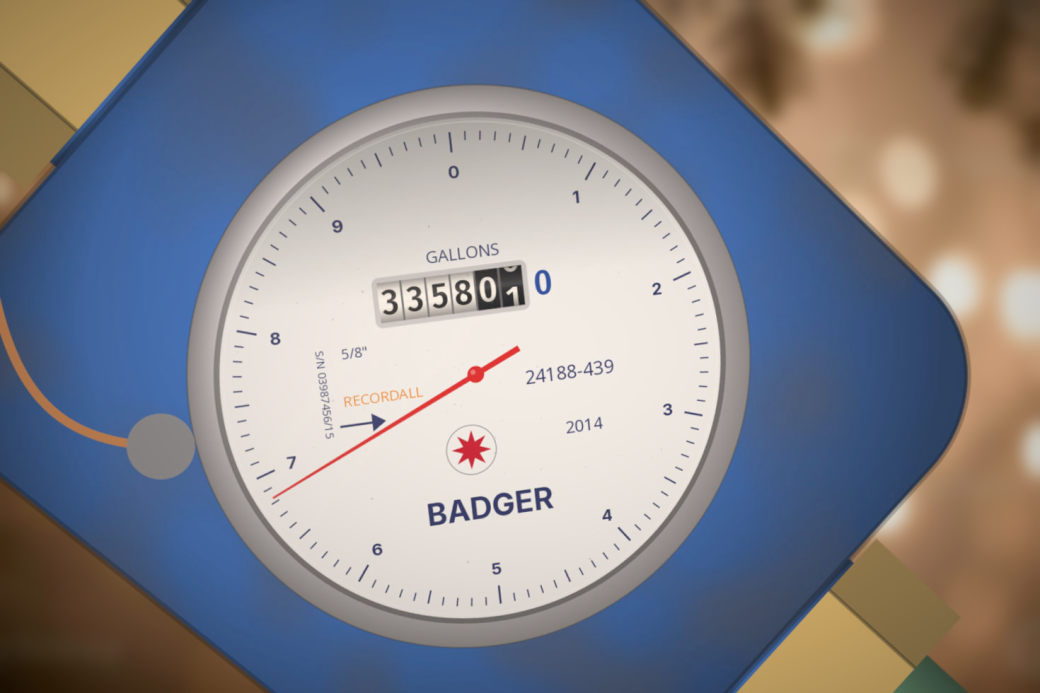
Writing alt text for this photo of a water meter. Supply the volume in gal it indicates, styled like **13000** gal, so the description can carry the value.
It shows **3358006.8** gal
